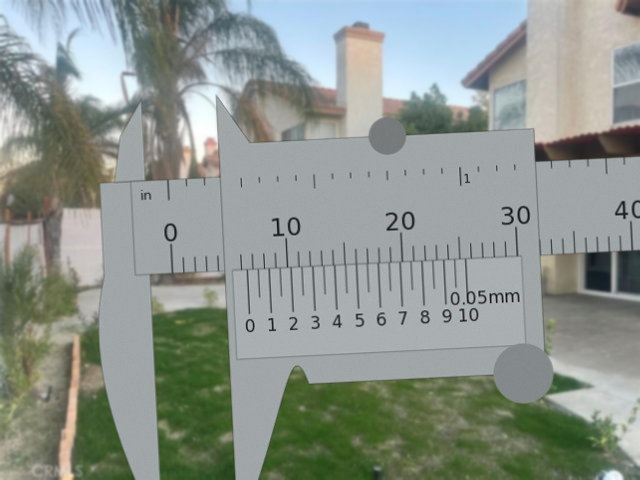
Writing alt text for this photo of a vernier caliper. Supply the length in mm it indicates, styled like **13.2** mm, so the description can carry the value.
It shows **6.5** mm
